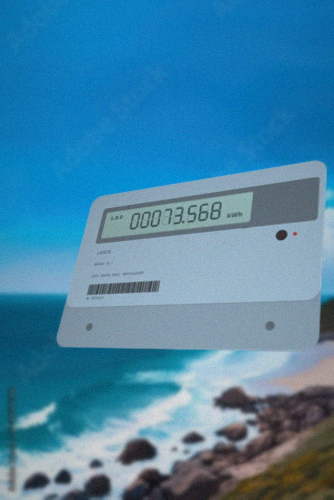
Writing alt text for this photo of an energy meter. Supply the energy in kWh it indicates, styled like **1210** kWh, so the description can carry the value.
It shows **73.568** kWh
